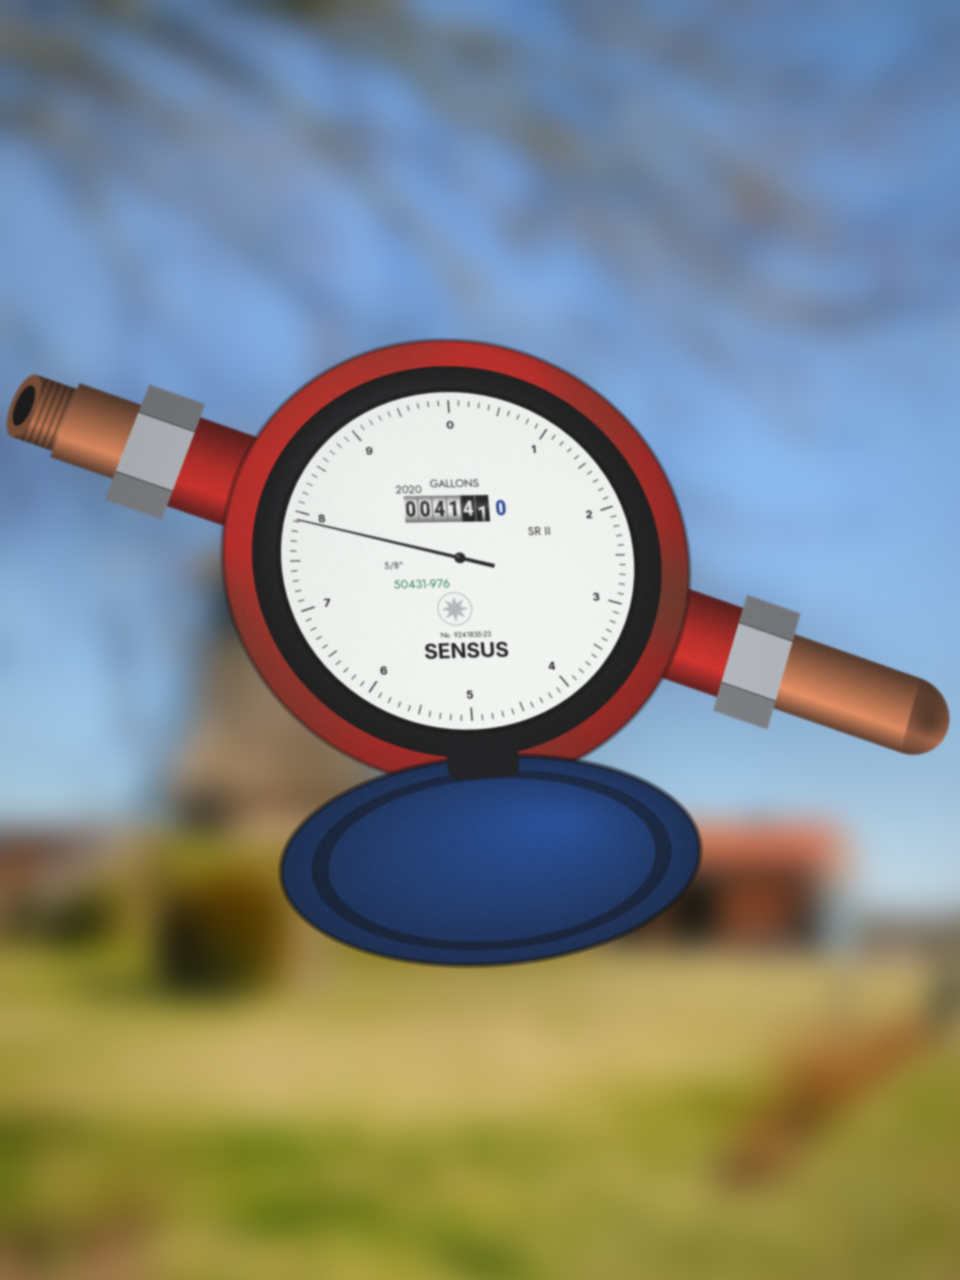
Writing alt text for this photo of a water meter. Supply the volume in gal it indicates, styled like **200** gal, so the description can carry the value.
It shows **41407.9** gal
